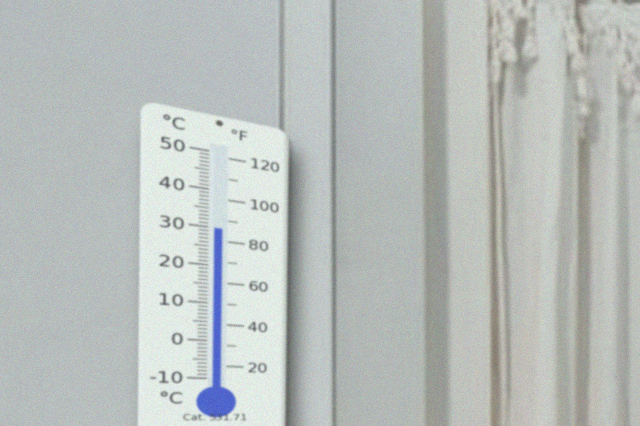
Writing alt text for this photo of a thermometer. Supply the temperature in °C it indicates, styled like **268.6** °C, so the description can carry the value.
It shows **30** °C
